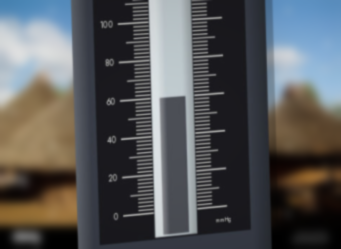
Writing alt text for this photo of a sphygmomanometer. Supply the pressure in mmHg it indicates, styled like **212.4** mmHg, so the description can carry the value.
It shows **60** mmHg
